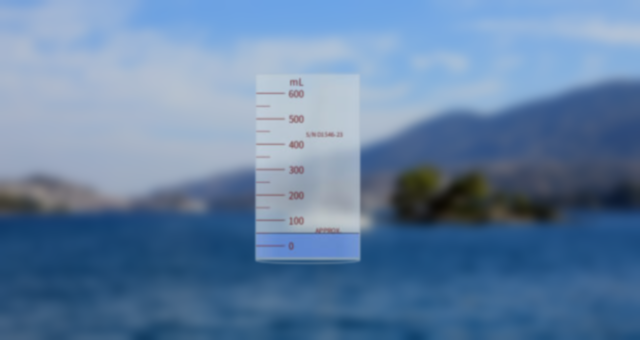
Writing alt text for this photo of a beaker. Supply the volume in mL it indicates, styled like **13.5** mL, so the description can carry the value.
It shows **50** mL
